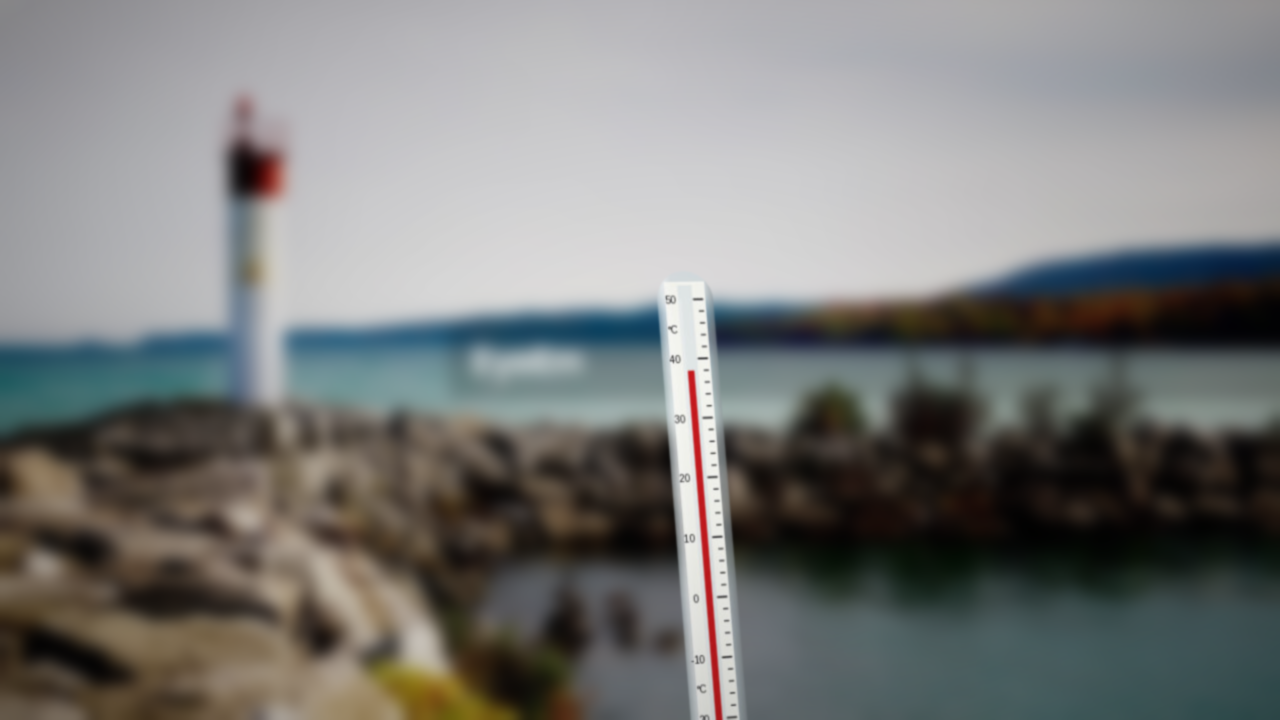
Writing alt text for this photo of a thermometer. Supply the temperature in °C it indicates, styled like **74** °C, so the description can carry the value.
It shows **38** °C
